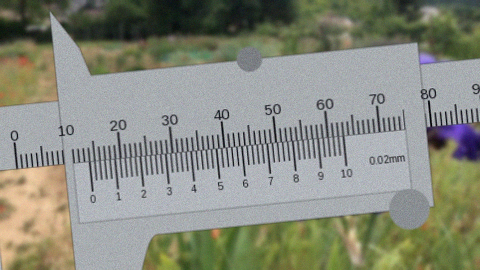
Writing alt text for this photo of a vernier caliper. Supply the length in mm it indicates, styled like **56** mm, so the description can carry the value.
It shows **14.0** mm
